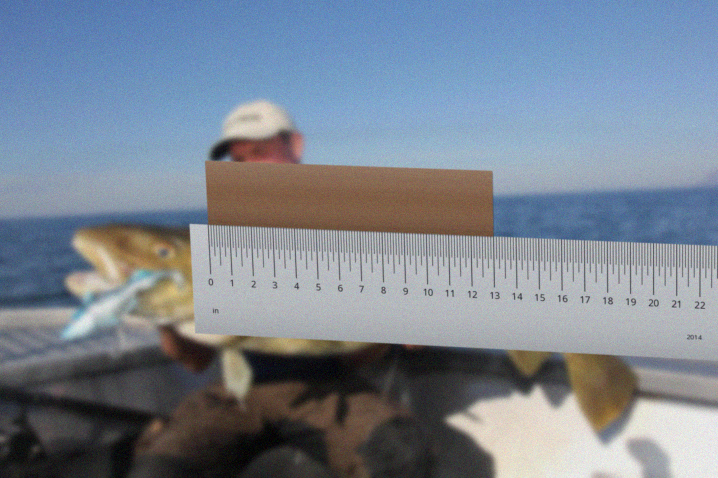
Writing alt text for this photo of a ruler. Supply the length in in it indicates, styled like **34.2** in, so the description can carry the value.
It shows **13** in
